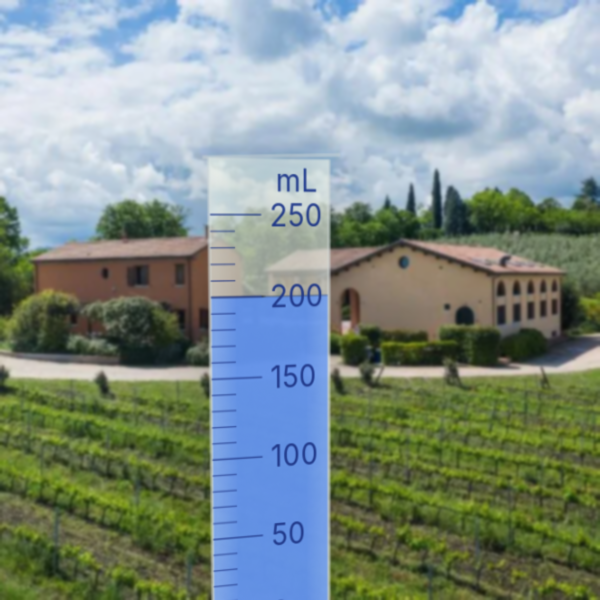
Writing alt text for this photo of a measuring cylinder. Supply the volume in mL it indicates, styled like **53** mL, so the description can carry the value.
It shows **200** mL
